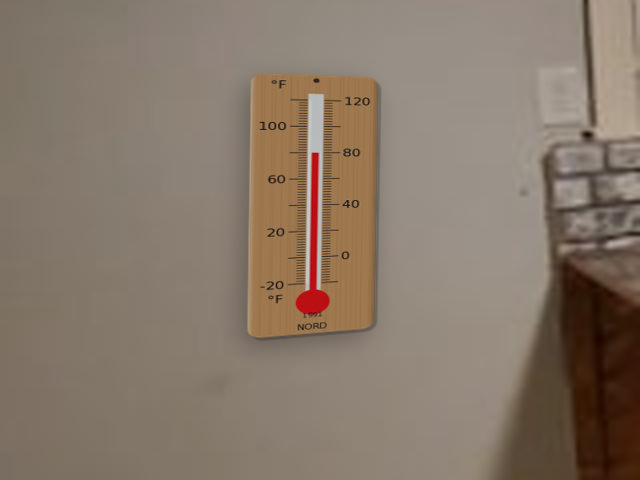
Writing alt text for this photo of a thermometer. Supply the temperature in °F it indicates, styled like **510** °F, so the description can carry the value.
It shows **80** °F
